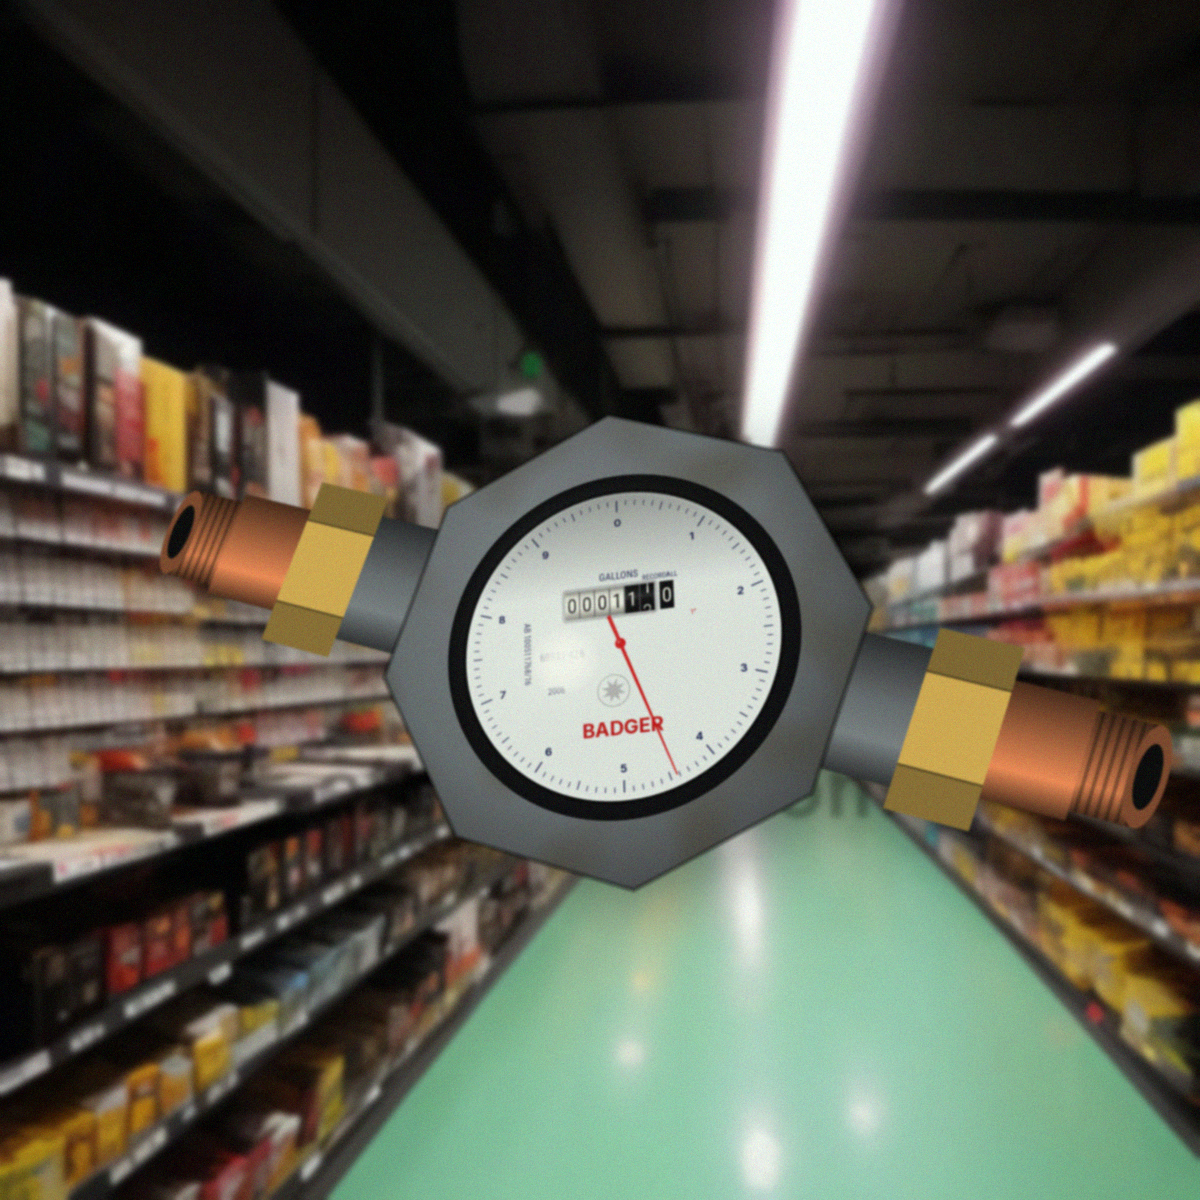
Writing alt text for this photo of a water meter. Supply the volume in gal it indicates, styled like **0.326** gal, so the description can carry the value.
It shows **1114.4** gal
